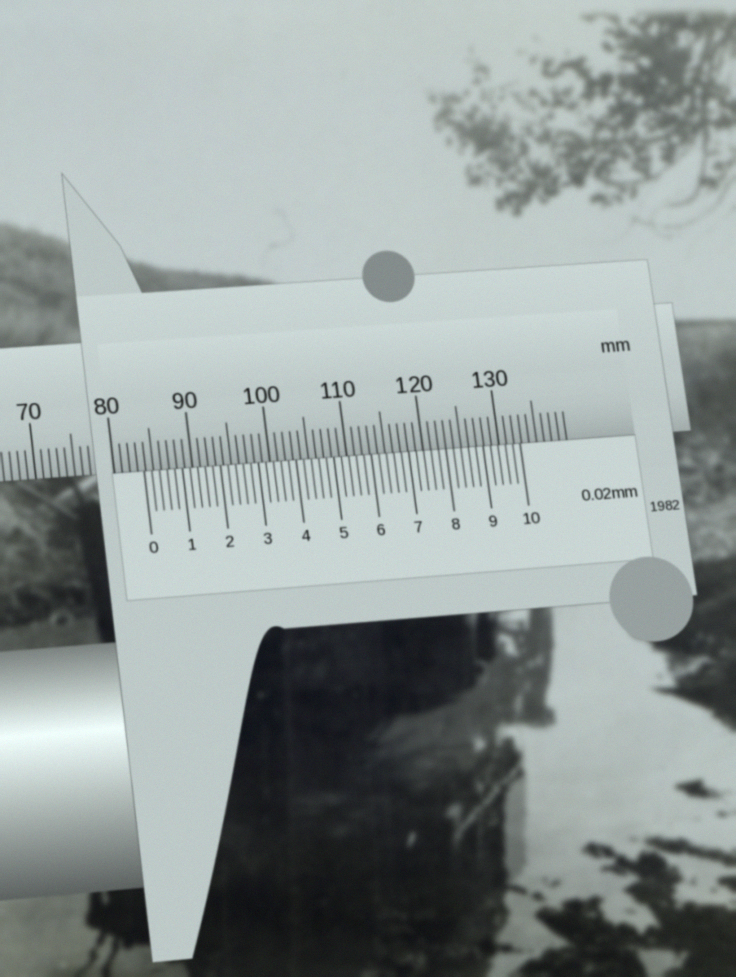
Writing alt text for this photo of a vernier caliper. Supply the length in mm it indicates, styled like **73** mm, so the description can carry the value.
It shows **83.8** mm
